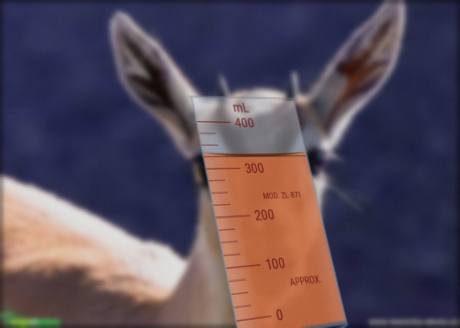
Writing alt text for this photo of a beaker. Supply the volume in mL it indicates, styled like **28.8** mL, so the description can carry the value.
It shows **325** mL
